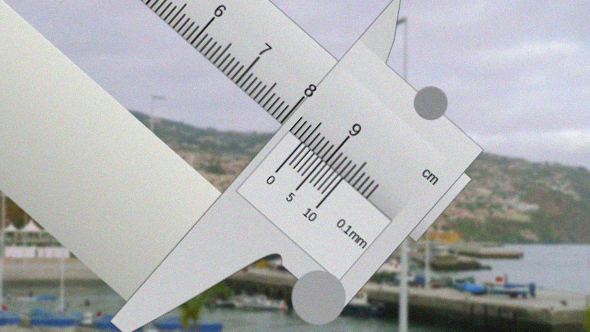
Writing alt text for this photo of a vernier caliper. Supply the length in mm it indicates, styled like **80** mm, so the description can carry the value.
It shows **84.8** mm
